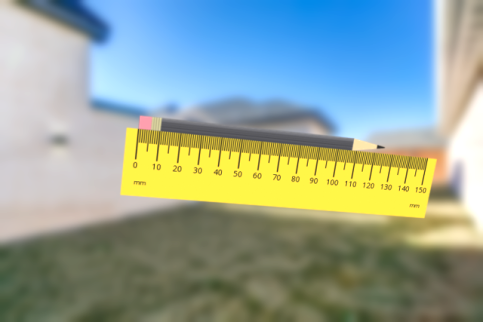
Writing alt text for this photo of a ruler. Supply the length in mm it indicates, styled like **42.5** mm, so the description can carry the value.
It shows **125** mm
